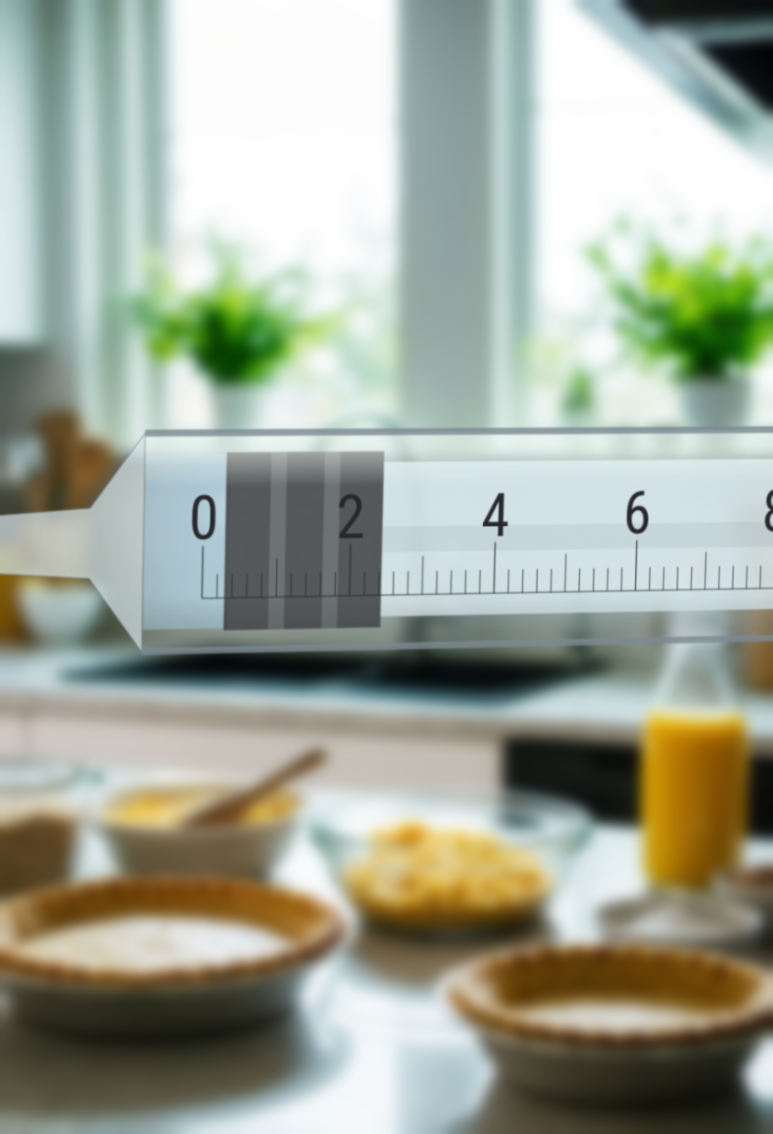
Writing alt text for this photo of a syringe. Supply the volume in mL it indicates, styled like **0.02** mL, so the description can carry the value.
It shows **0.3** mL
